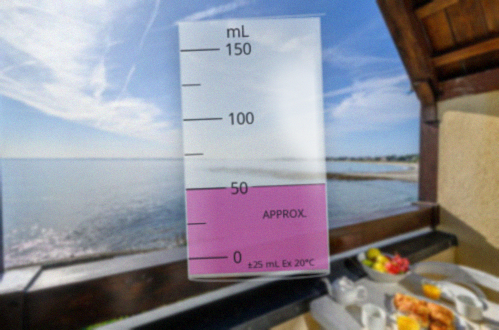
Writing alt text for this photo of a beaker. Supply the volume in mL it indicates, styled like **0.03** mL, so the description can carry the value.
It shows **50** mL
